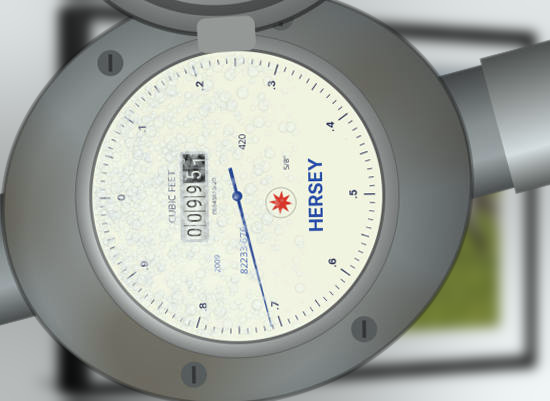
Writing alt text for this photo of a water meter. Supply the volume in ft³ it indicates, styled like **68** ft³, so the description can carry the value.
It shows **9950.71** ft³
